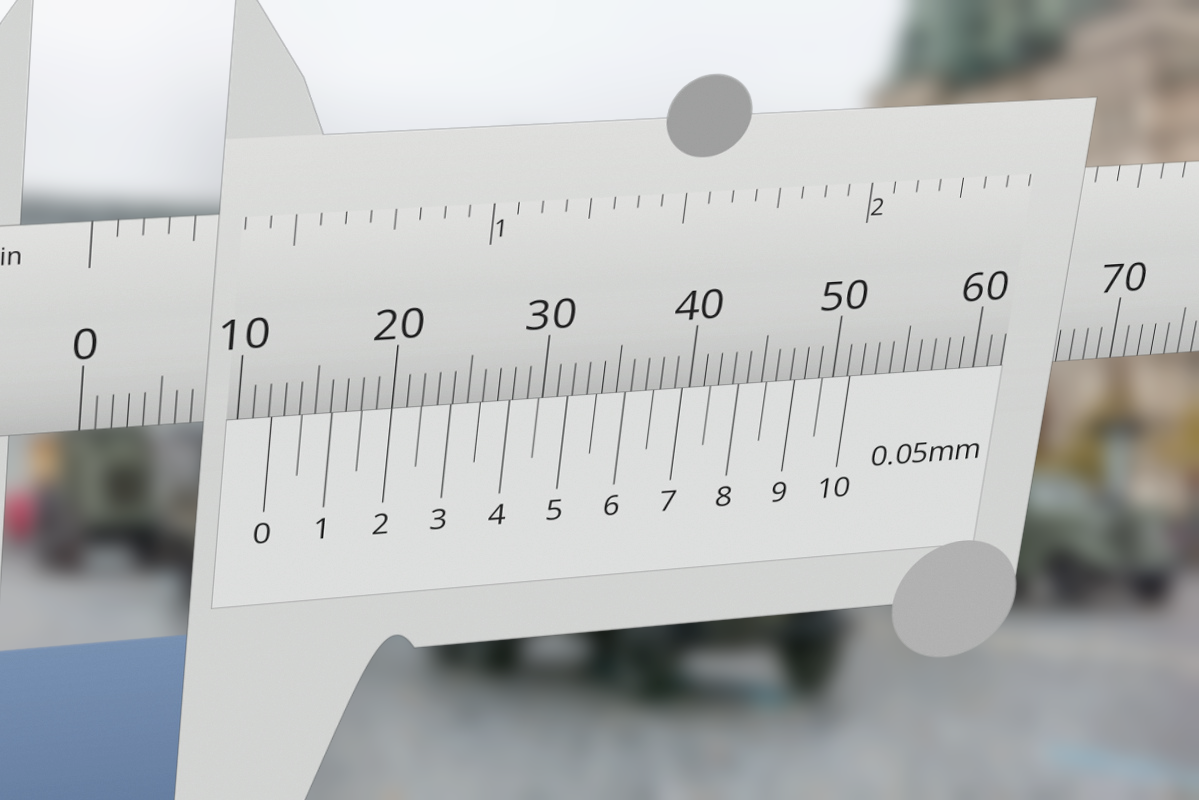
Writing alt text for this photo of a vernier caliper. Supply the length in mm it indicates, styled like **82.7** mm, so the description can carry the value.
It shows **12.2** mm
